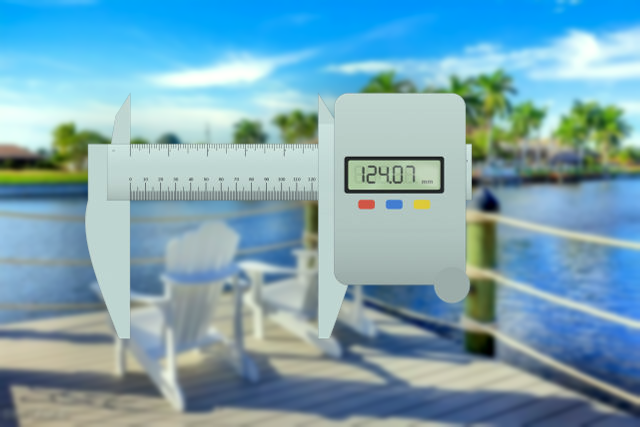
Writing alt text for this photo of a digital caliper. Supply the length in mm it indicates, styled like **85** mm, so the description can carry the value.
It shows **124.07** mm
